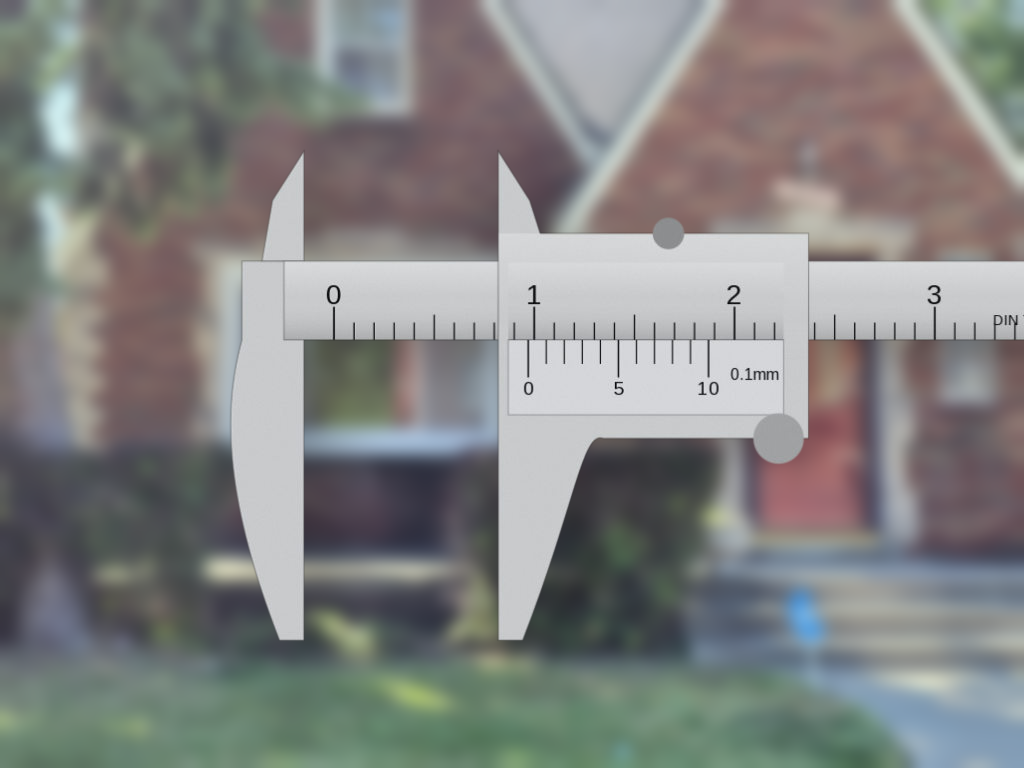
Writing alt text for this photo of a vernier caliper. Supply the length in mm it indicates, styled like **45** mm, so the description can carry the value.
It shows **9.7** mm
